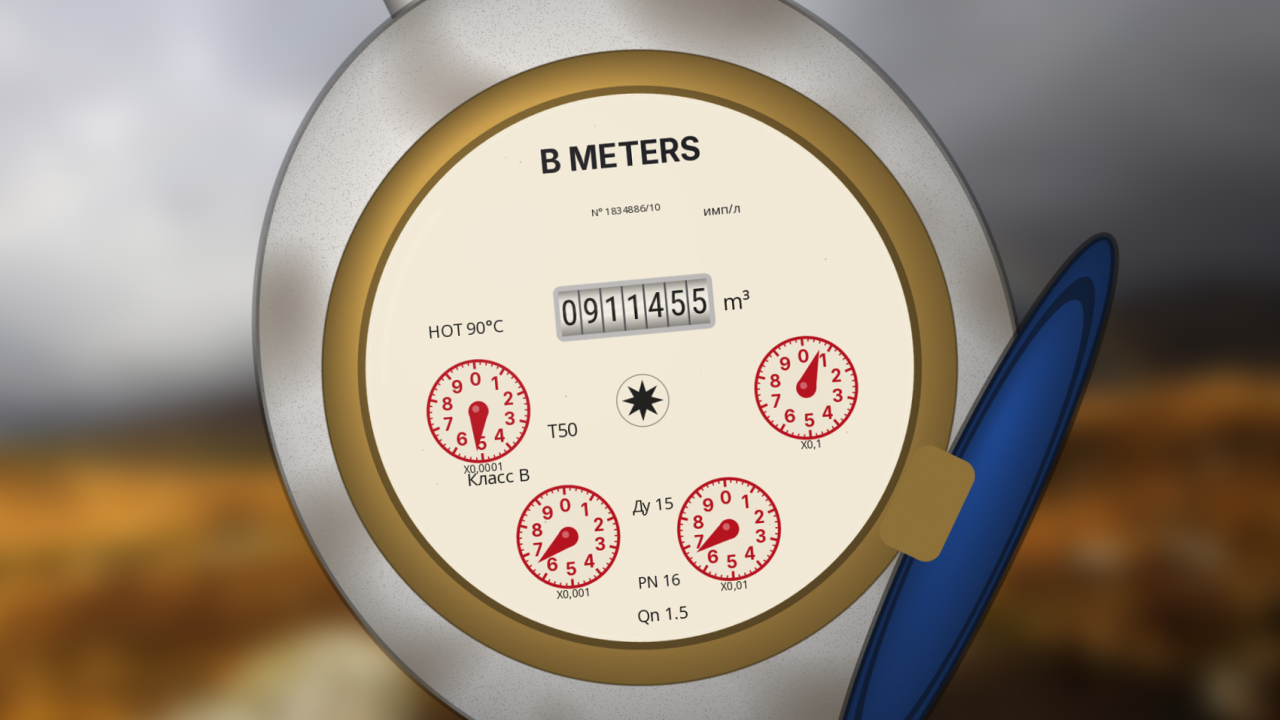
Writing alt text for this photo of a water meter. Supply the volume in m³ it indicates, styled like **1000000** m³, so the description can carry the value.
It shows **911455.0665** m³
